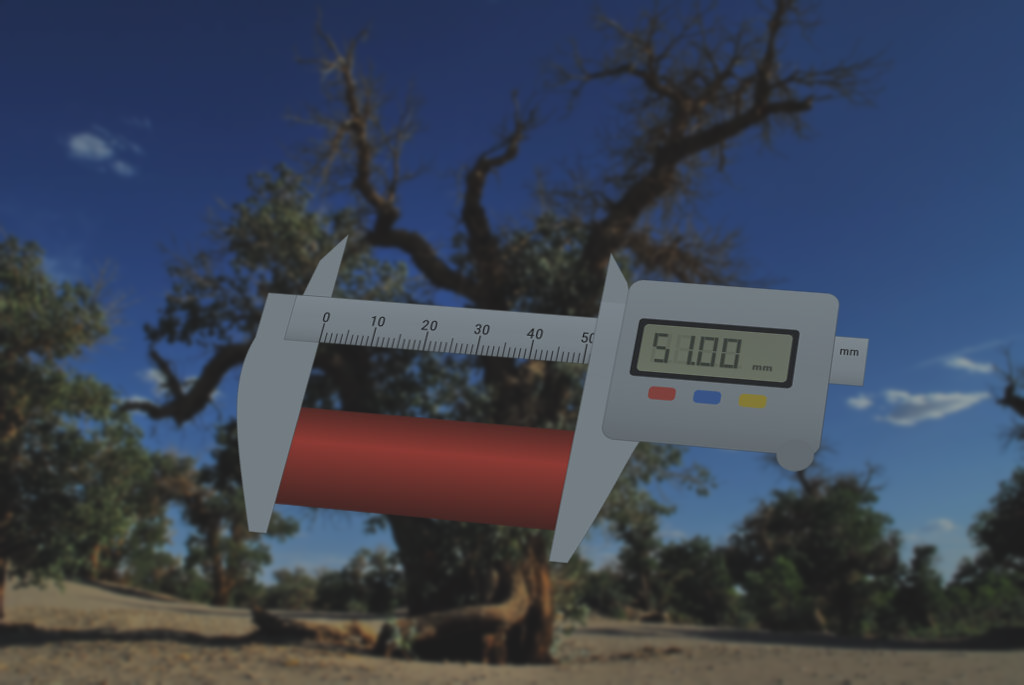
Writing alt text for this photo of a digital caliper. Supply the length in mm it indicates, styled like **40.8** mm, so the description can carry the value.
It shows **51.00** mm
